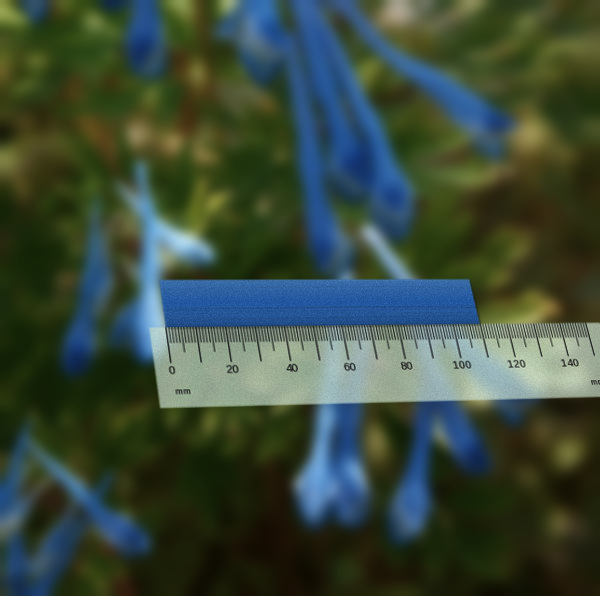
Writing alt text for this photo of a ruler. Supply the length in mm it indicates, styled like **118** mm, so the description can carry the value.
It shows **110** mm
